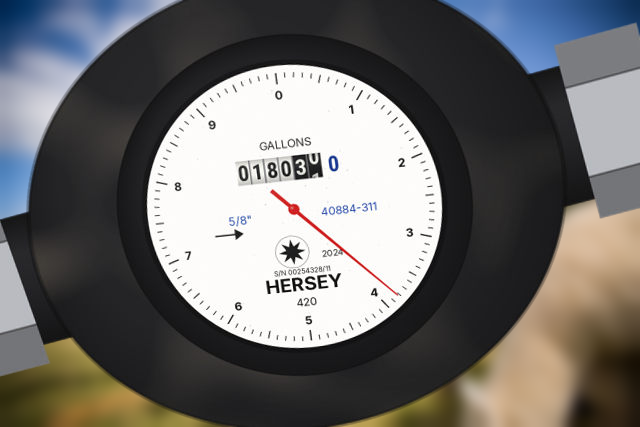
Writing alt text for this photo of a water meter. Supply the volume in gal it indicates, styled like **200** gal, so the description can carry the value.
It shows **180303.8** gal
